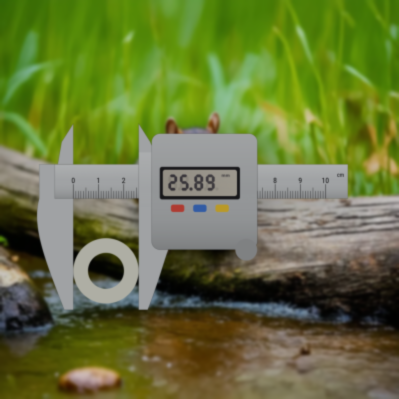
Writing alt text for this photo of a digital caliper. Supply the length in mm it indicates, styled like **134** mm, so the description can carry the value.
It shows **25.89** mm
